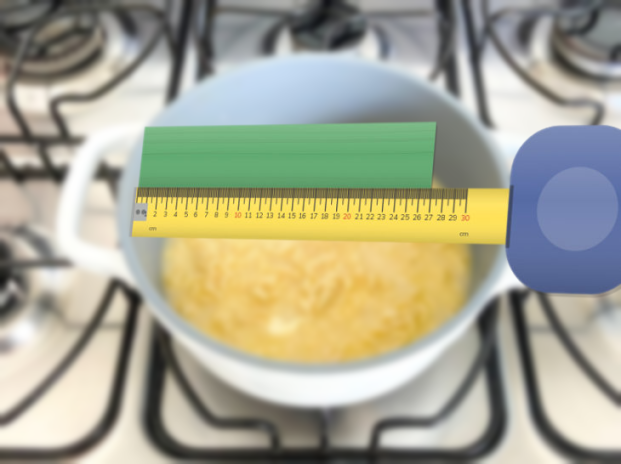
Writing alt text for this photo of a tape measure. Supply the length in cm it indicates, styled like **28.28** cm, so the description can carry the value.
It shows **27** cm
